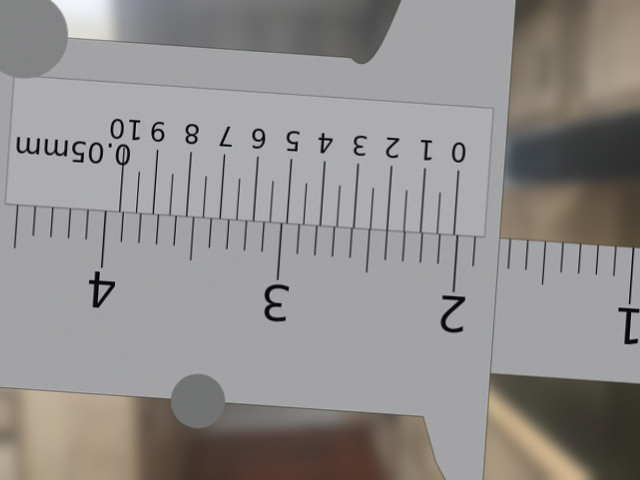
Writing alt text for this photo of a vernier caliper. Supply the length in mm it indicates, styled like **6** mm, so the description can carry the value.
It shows **20.2** mm
